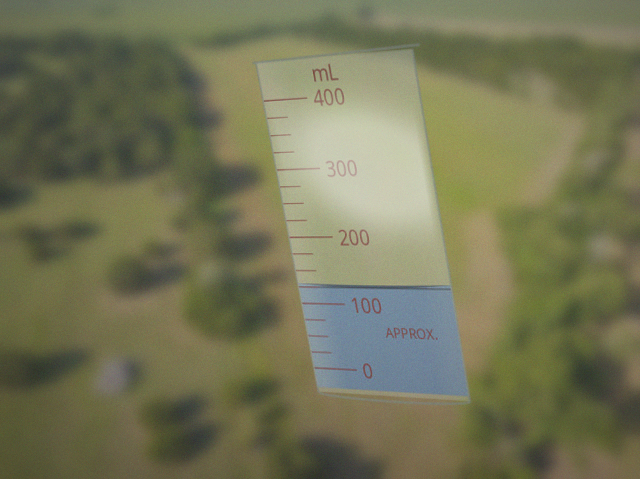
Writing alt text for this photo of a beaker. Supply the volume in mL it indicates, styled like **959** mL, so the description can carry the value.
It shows **125** mL
